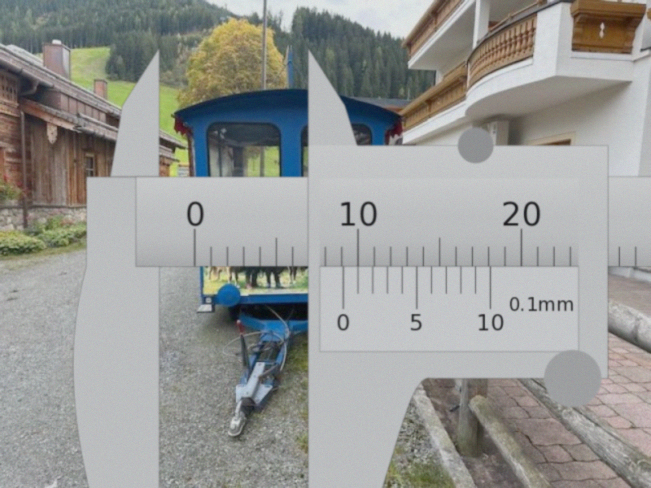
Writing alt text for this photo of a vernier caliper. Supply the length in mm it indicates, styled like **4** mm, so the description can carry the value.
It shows **9.1** mm
